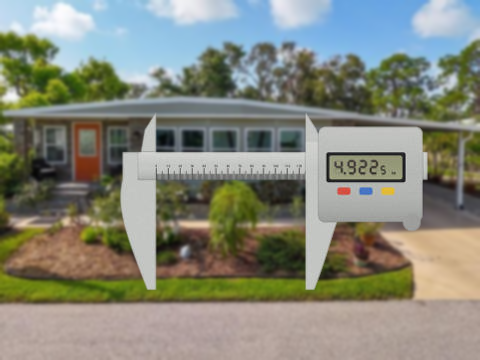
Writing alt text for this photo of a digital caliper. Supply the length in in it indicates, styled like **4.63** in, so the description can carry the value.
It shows **4.9225** in
